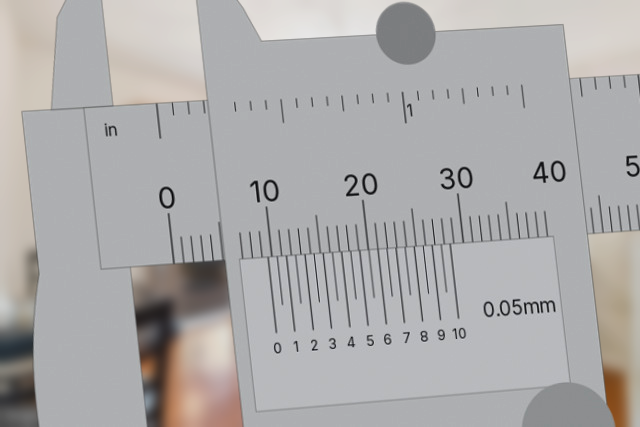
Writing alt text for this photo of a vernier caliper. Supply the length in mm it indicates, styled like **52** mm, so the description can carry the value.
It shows **9.6** mm
